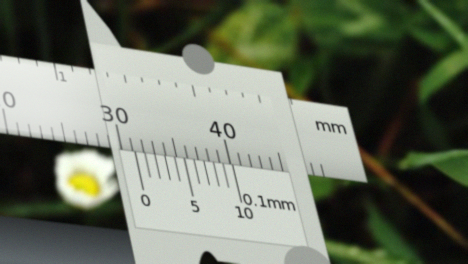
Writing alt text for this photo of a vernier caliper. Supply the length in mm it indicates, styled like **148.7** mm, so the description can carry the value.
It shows **31.2** mm
